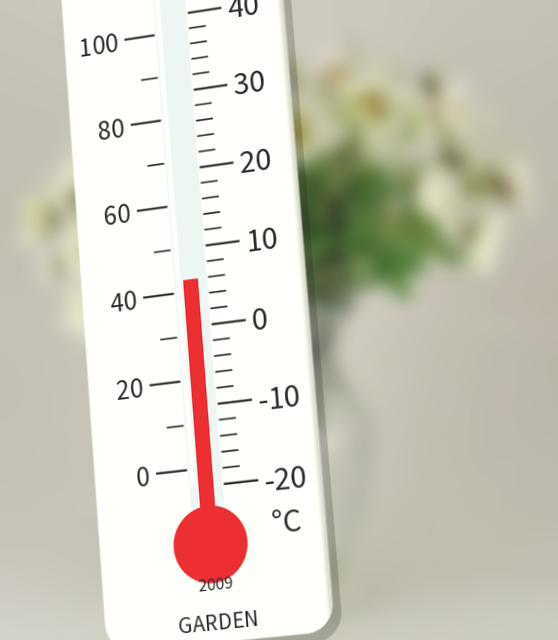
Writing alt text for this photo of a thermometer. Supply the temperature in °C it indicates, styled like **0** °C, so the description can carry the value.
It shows **6** °C
